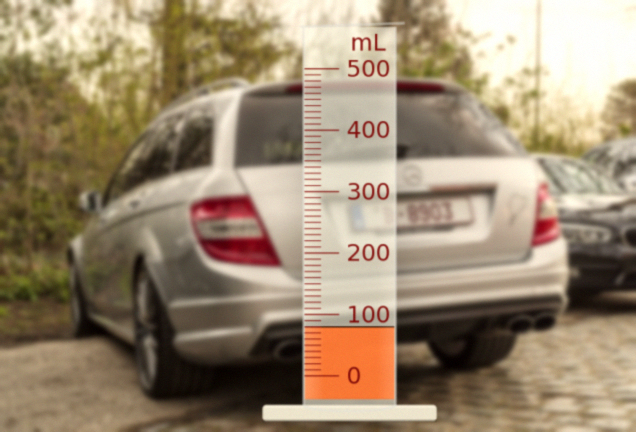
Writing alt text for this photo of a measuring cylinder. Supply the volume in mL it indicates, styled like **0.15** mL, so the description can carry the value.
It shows **80** mL
